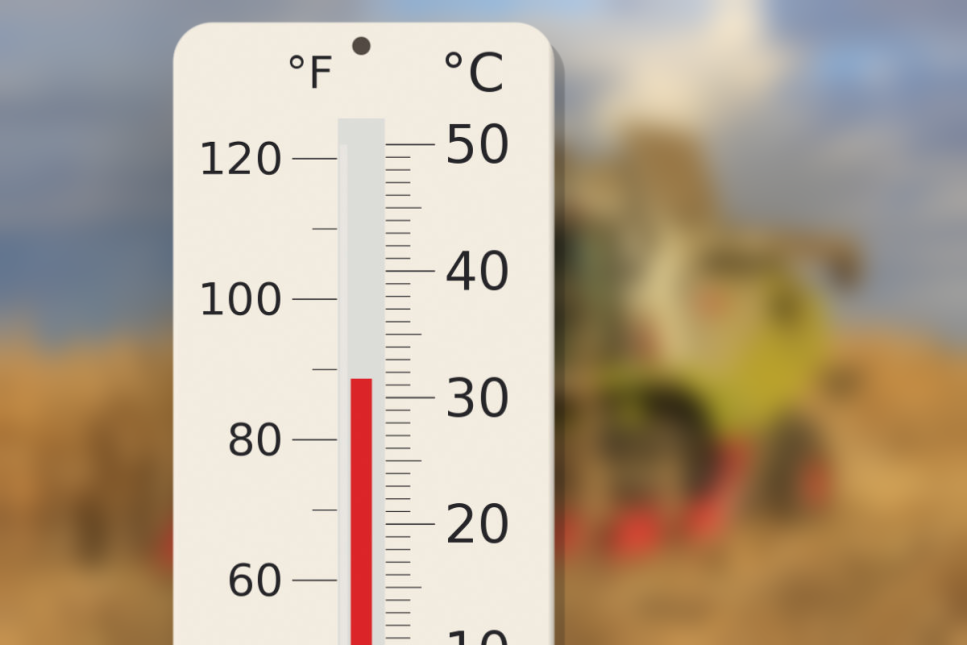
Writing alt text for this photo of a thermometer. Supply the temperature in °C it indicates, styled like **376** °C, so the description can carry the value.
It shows **31.5** °C
